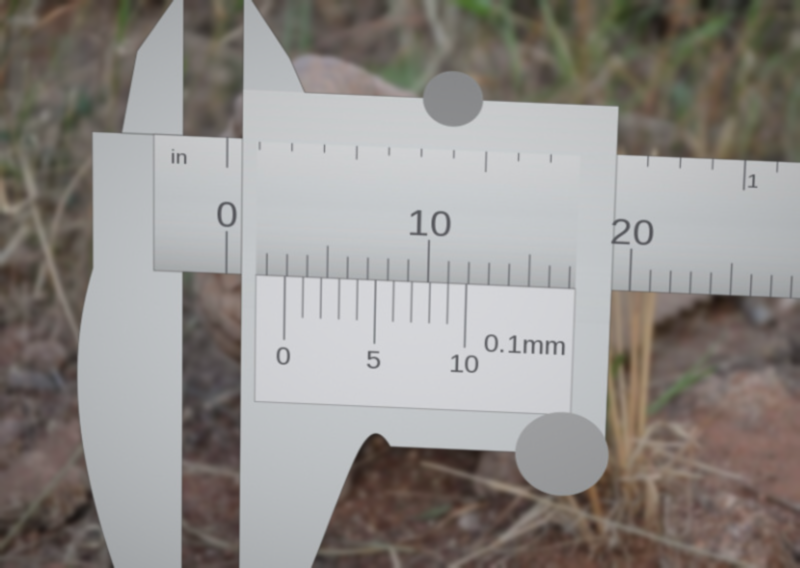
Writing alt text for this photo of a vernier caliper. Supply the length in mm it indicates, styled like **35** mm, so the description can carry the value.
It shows **2.9** mm
